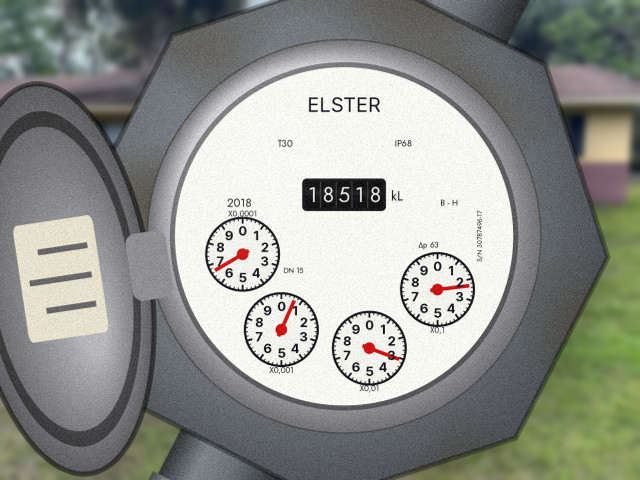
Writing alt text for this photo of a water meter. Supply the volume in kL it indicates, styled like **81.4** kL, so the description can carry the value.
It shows **18518.2306** kL
